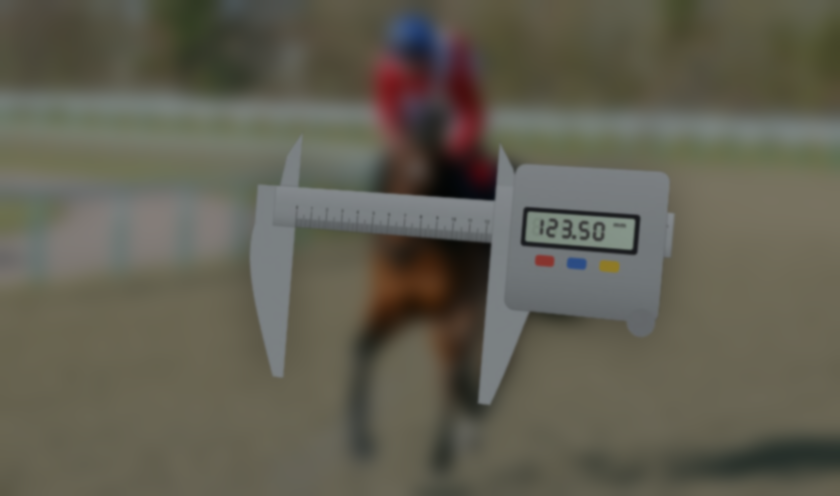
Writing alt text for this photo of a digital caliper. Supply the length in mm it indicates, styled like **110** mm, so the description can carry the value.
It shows **123.50** mm
